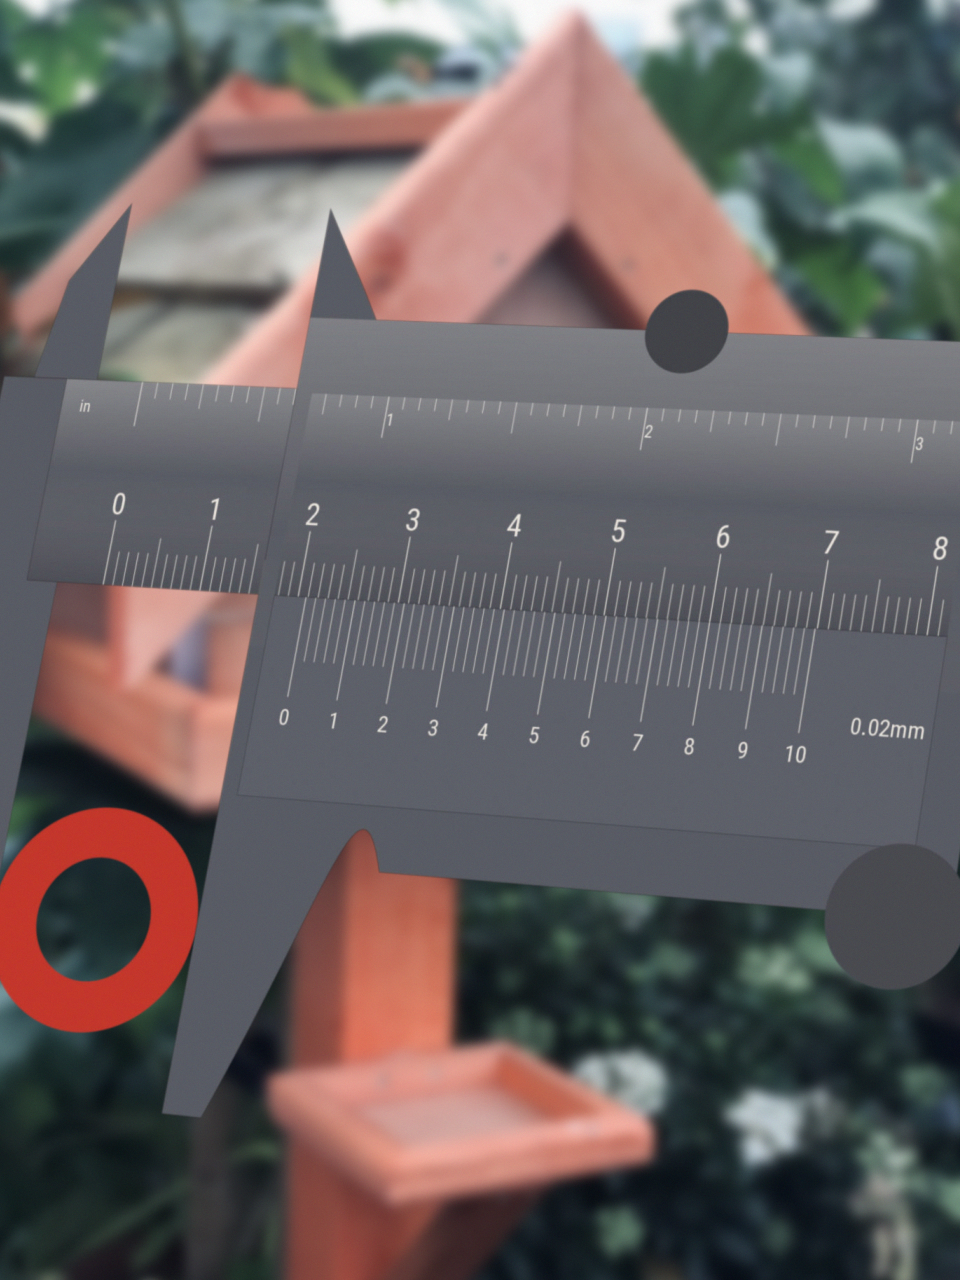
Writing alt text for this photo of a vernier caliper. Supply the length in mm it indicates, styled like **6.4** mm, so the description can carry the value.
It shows **20.8** mm
